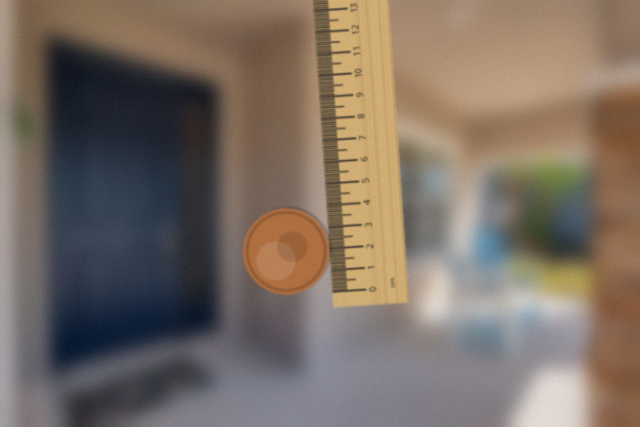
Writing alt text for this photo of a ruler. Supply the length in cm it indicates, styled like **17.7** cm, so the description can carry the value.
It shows **4** cm
